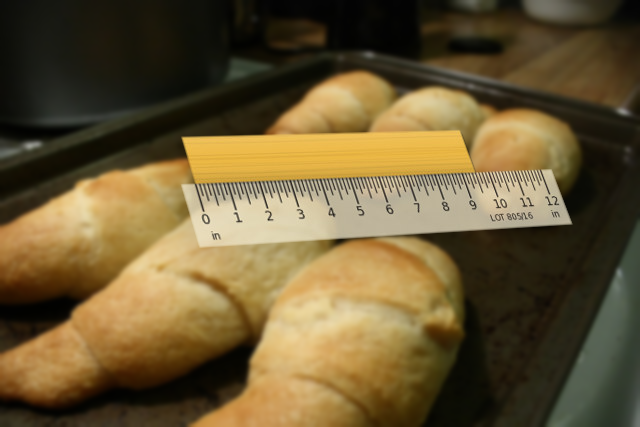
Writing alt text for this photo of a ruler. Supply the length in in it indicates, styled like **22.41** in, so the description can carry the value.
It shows **9.5** in
